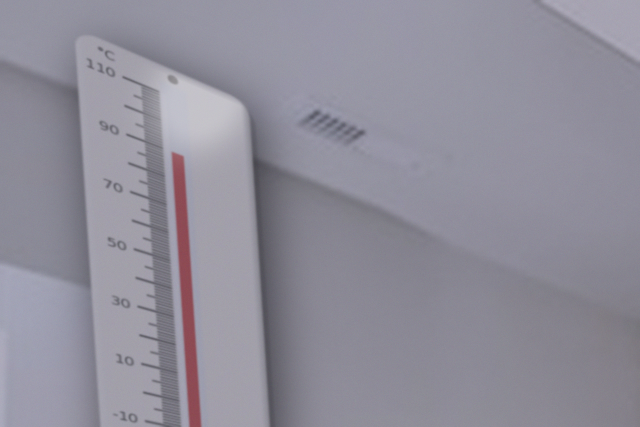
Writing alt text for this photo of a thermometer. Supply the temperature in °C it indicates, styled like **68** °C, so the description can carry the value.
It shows **90** °C
